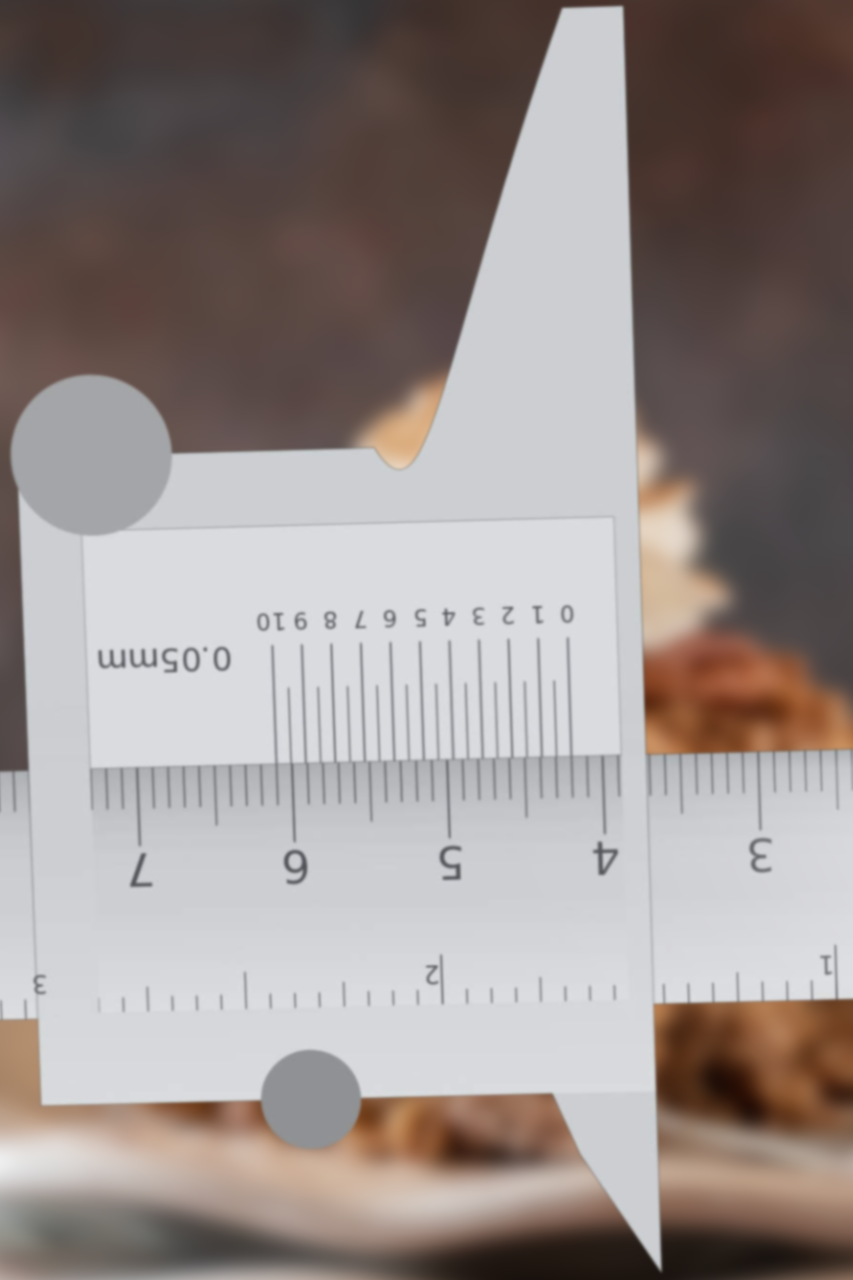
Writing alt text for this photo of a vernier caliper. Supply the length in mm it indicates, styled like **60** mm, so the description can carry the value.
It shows **42.0** mm
